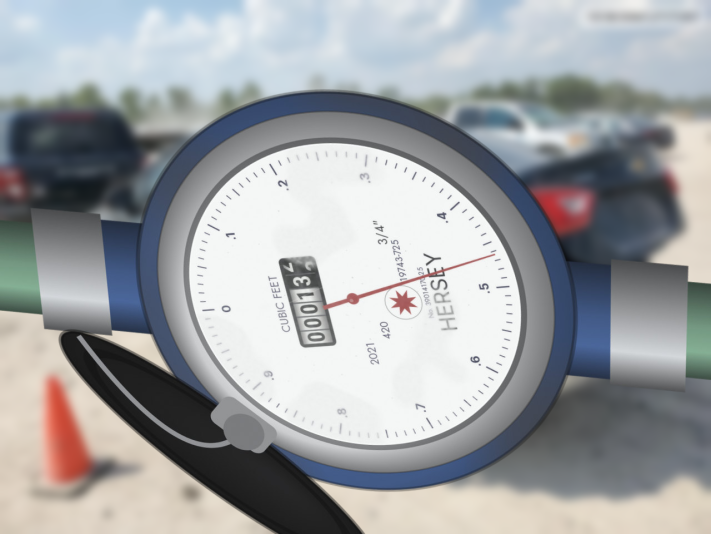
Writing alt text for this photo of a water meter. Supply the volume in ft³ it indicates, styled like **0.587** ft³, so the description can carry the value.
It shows **132.46** ft³
